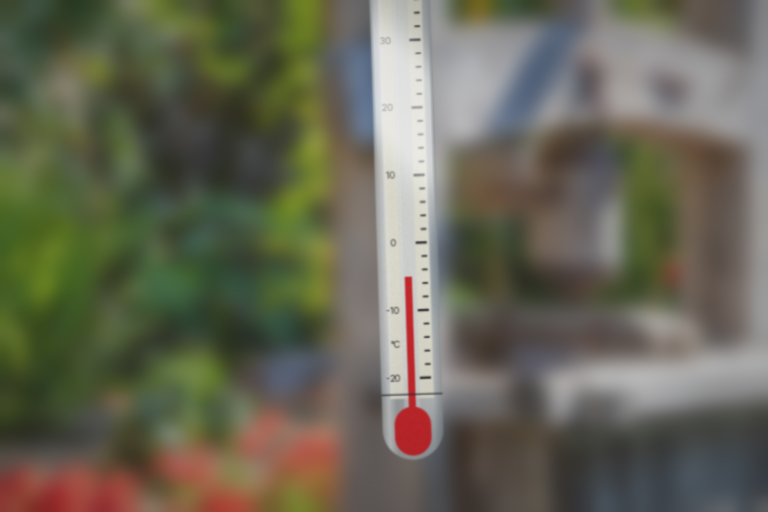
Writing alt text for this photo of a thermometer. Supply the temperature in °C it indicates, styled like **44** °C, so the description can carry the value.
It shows **-5** °C
